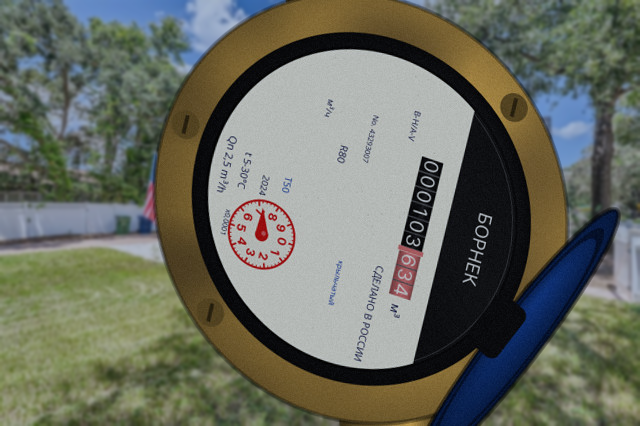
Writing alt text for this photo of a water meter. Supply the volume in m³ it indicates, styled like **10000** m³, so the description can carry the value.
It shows **103.6347** m³
